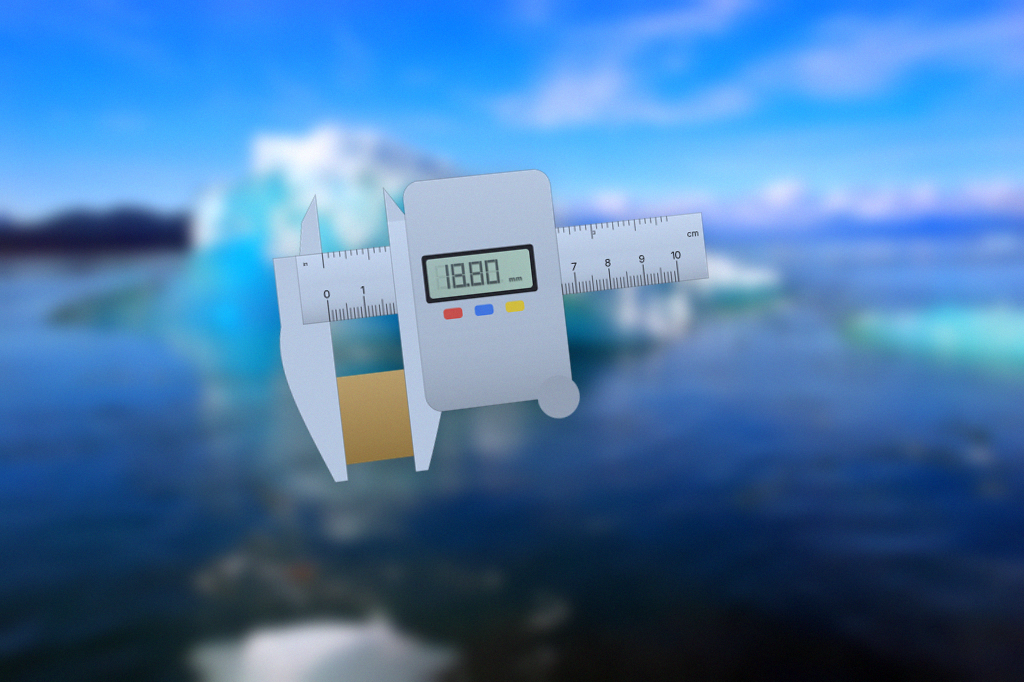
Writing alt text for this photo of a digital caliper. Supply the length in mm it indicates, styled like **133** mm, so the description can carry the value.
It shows **18.80** mm
